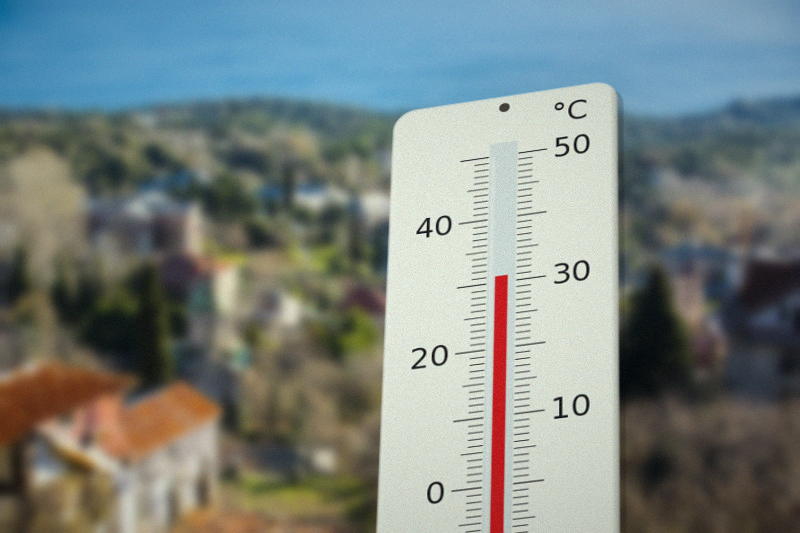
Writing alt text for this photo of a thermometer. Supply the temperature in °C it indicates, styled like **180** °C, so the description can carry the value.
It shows **31** °C
